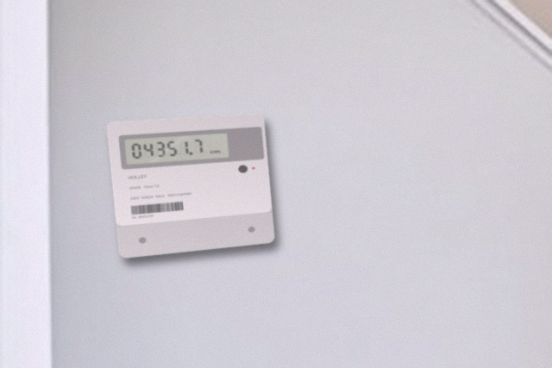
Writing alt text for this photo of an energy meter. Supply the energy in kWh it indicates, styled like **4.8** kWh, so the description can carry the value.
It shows **4351.7** kWh
